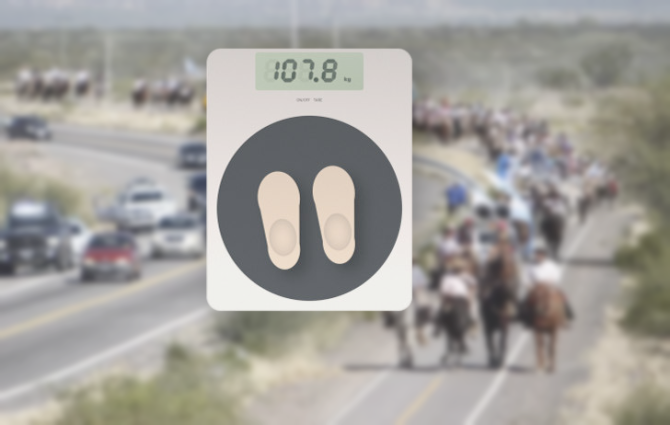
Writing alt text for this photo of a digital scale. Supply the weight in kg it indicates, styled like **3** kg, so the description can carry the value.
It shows **107.8** kg
